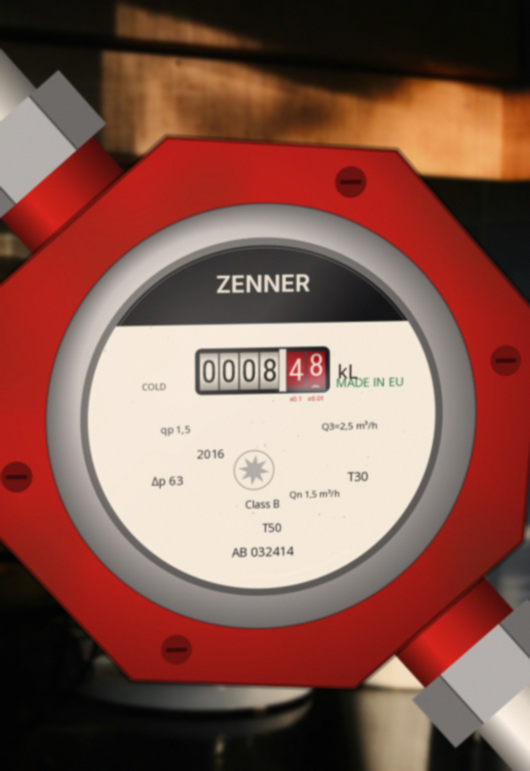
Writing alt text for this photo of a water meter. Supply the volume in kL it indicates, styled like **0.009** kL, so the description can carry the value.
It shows **8.48** kL
